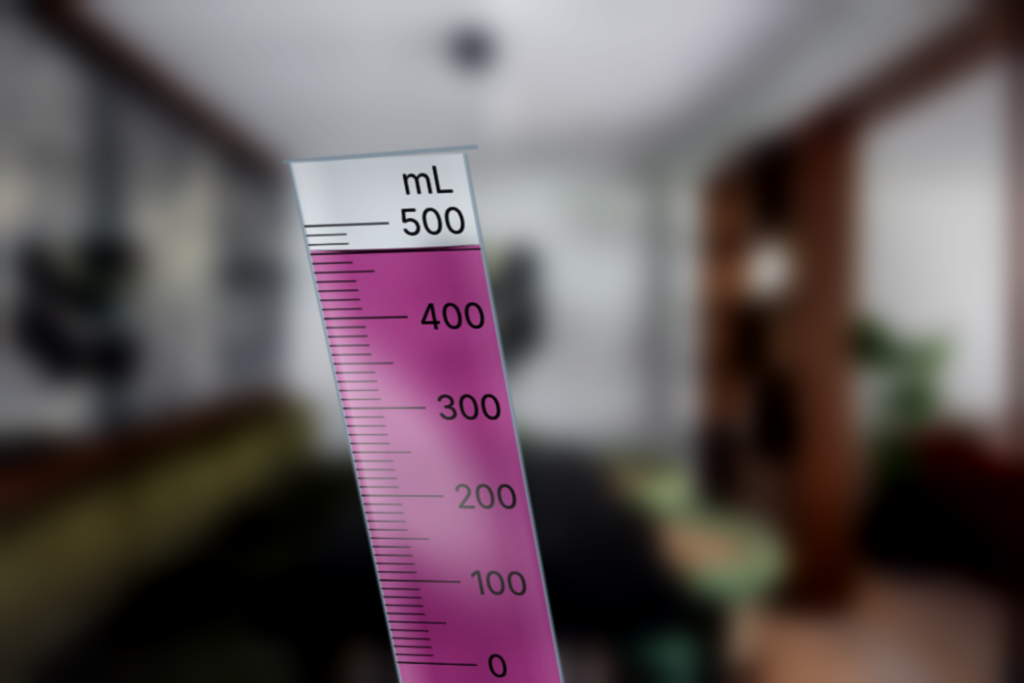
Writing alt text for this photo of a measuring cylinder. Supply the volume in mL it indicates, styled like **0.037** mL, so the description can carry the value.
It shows **470** mL
